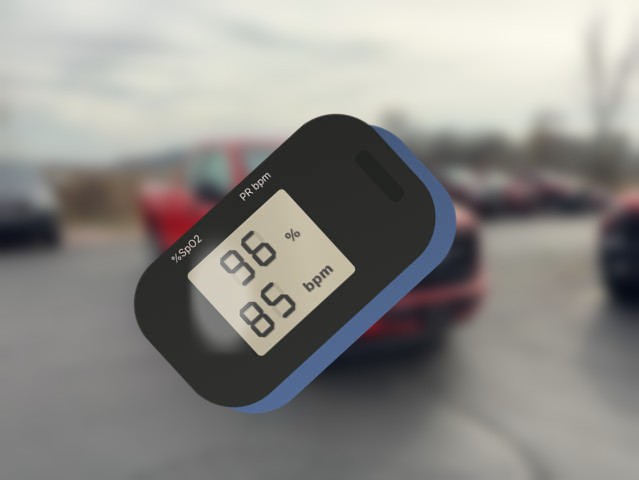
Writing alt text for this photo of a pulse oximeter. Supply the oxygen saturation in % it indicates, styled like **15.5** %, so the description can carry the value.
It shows **96** %
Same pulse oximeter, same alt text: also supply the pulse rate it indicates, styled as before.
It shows **85** bpm
